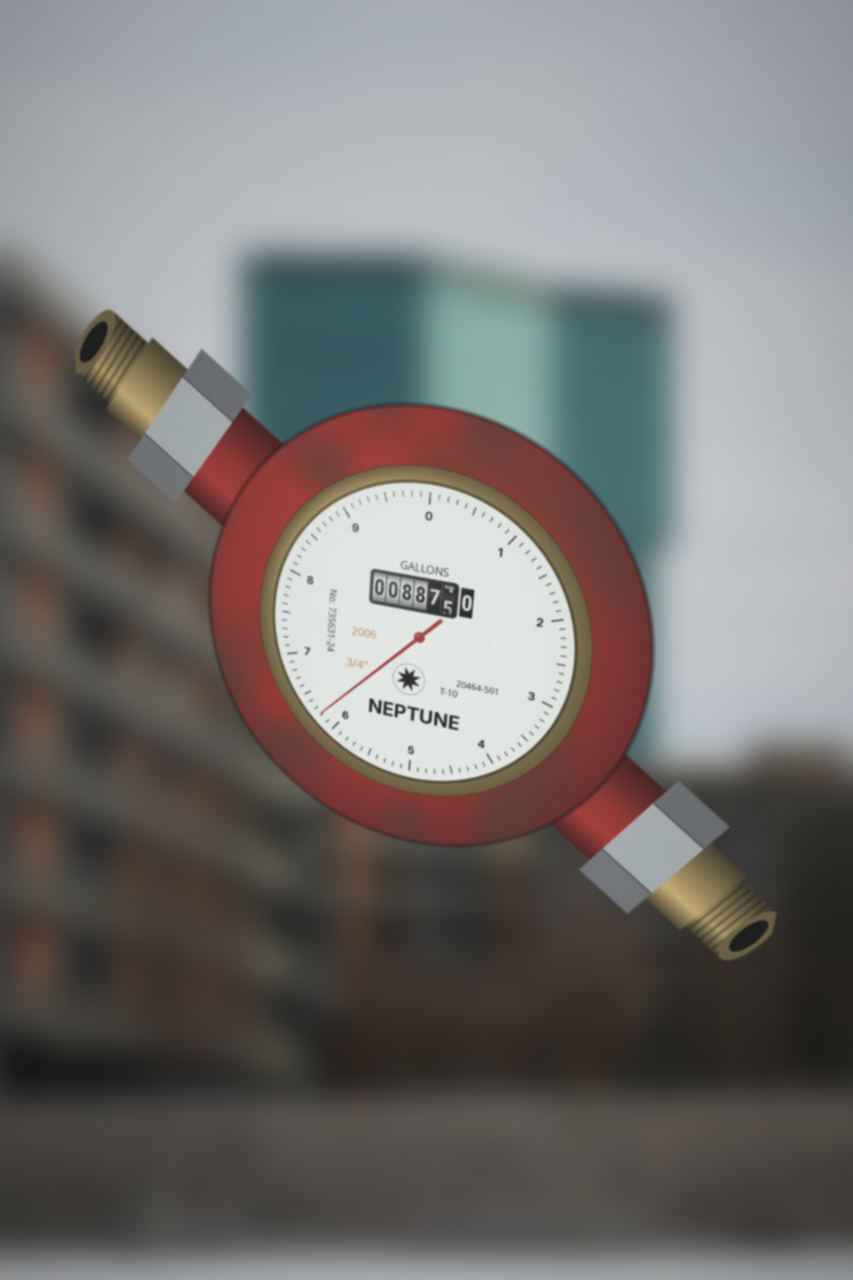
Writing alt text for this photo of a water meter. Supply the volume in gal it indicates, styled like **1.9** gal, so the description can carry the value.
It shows **88746.2** gal
